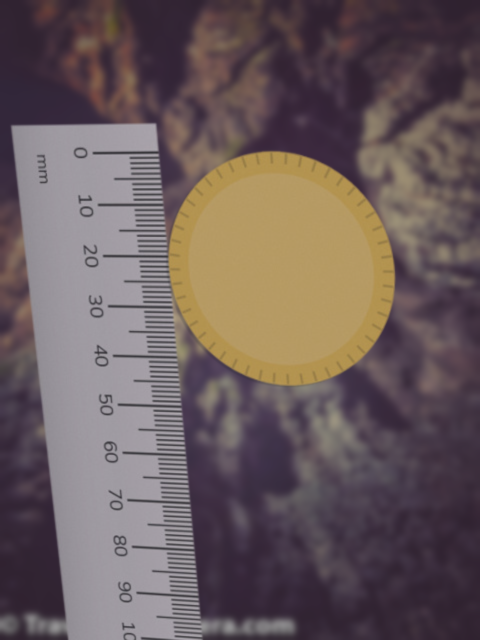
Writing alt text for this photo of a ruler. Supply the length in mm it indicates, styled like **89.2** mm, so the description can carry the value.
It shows **45** mm
